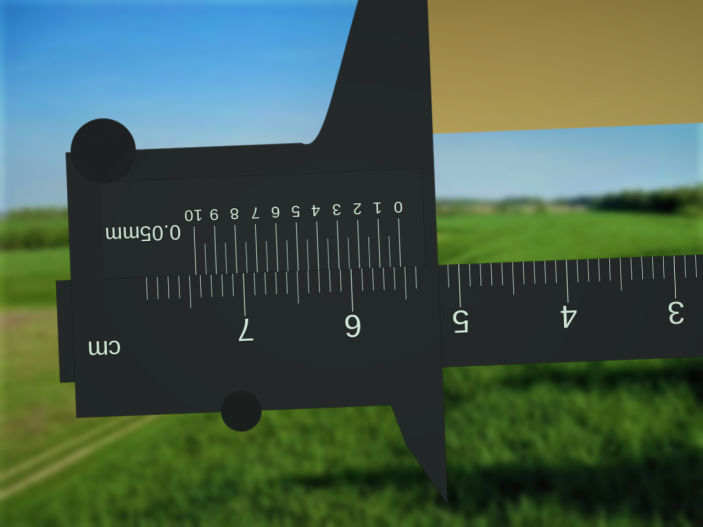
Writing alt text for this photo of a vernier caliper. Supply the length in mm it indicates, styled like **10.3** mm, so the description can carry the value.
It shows **55.4** mm
